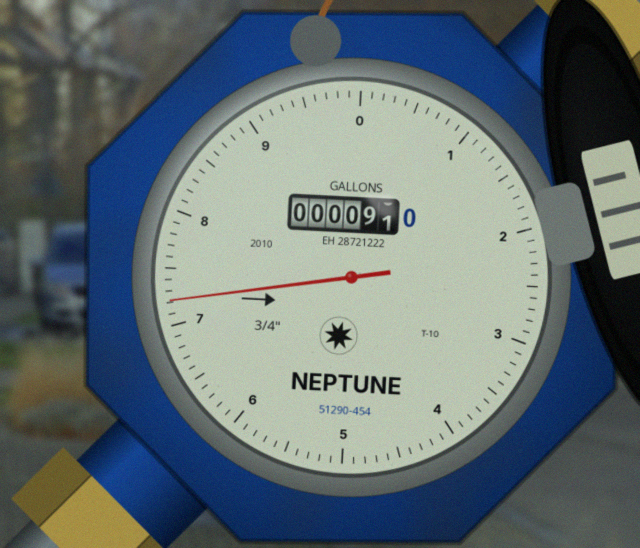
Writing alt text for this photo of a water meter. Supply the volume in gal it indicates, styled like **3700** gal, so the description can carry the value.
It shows **907.2** gal
